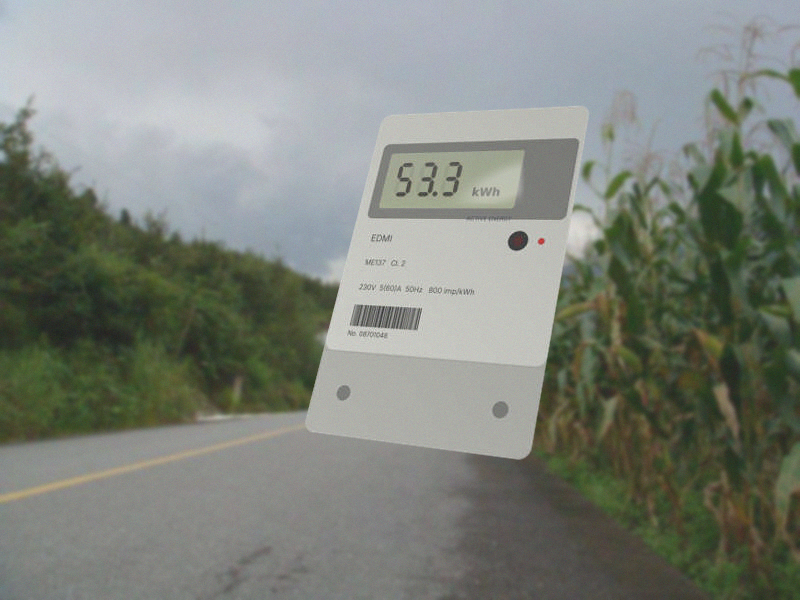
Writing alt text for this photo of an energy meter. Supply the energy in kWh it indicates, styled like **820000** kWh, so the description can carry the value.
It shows **53.3** kWh
